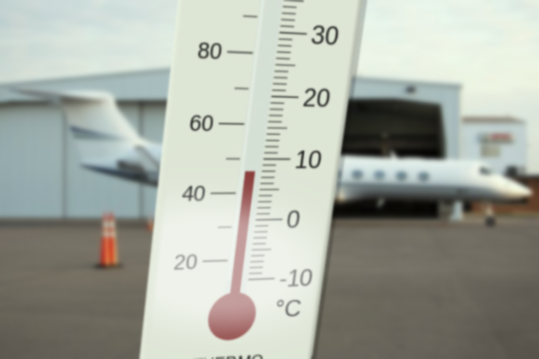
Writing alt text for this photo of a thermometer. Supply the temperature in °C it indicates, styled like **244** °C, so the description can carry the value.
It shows **8** °C
